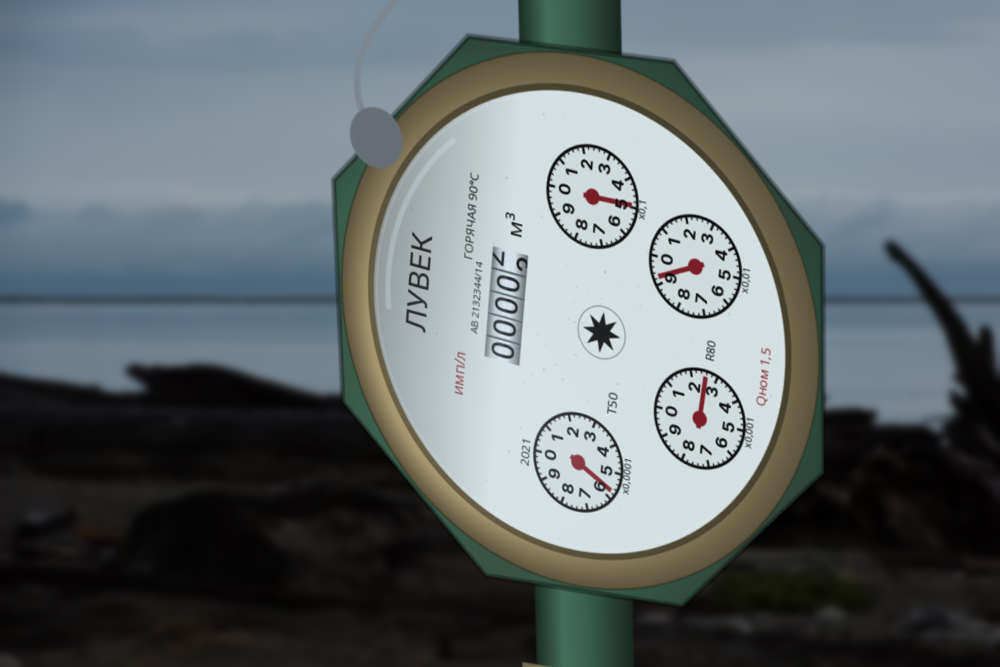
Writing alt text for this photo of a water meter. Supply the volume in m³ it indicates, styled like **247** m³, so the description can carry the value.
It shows **2.4925** m³
